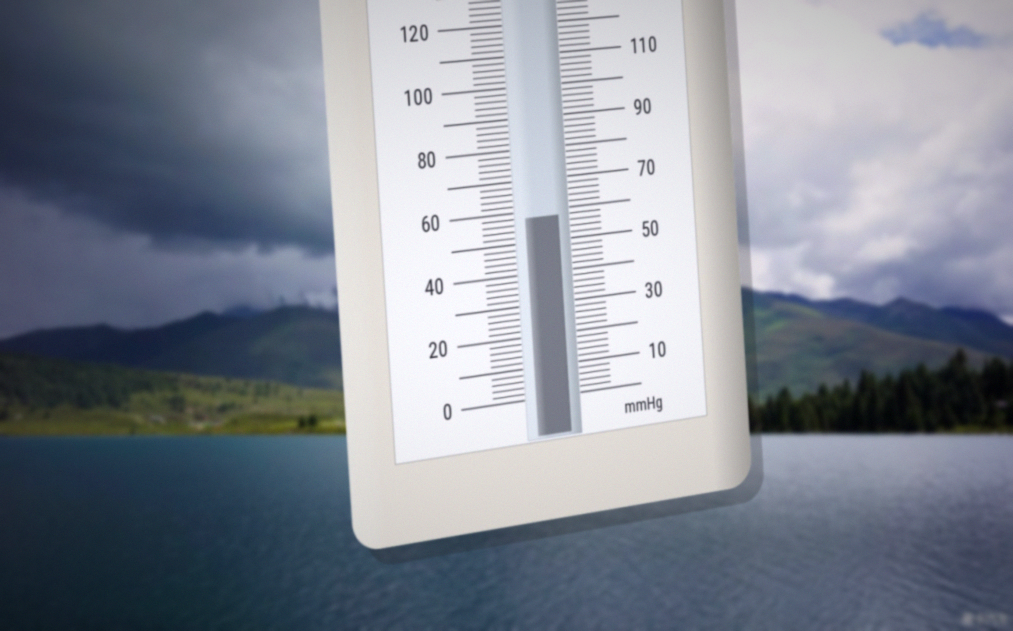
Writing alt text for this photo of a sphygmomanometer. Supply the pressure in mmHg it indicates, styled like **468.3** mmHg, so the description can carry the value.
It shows **58** mmHg
